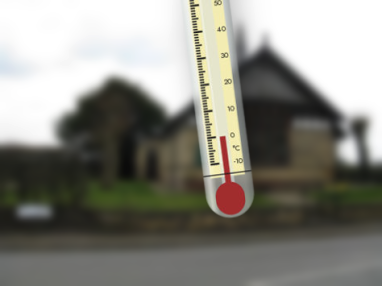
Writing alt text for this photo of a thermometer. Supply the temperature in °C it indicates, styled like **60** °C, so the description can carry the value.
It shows **0** °C
